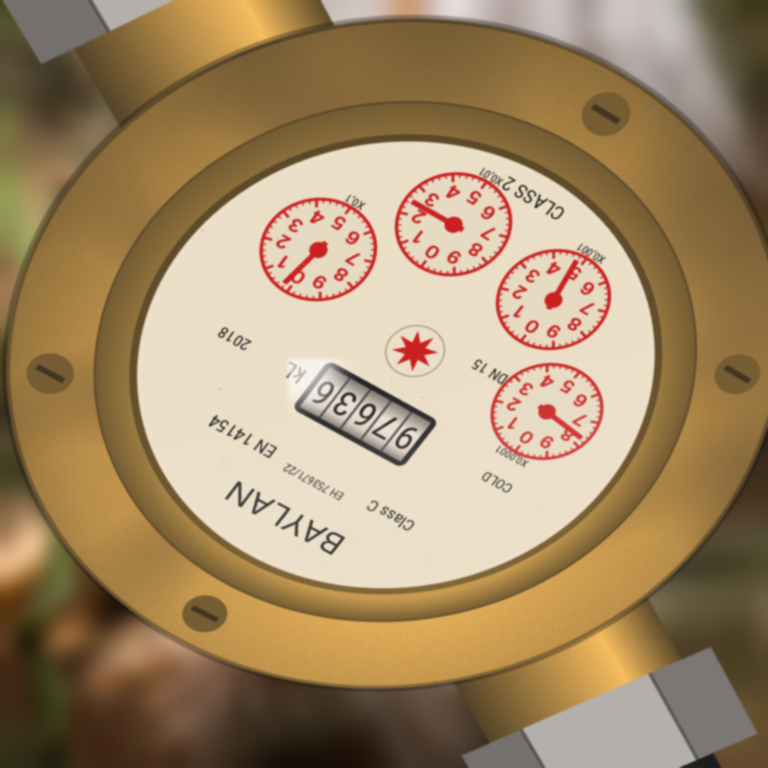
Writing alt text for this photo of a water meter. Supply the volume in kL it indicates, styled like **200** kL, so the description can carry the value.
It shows **97636.0247** kL
